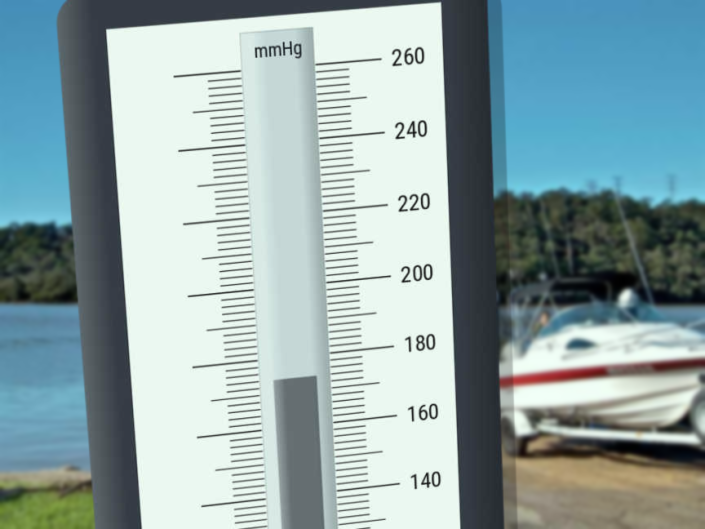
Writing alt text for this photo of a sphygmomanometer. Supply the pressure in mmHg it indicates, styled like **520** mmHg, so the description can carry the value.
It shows **174** mmHg
